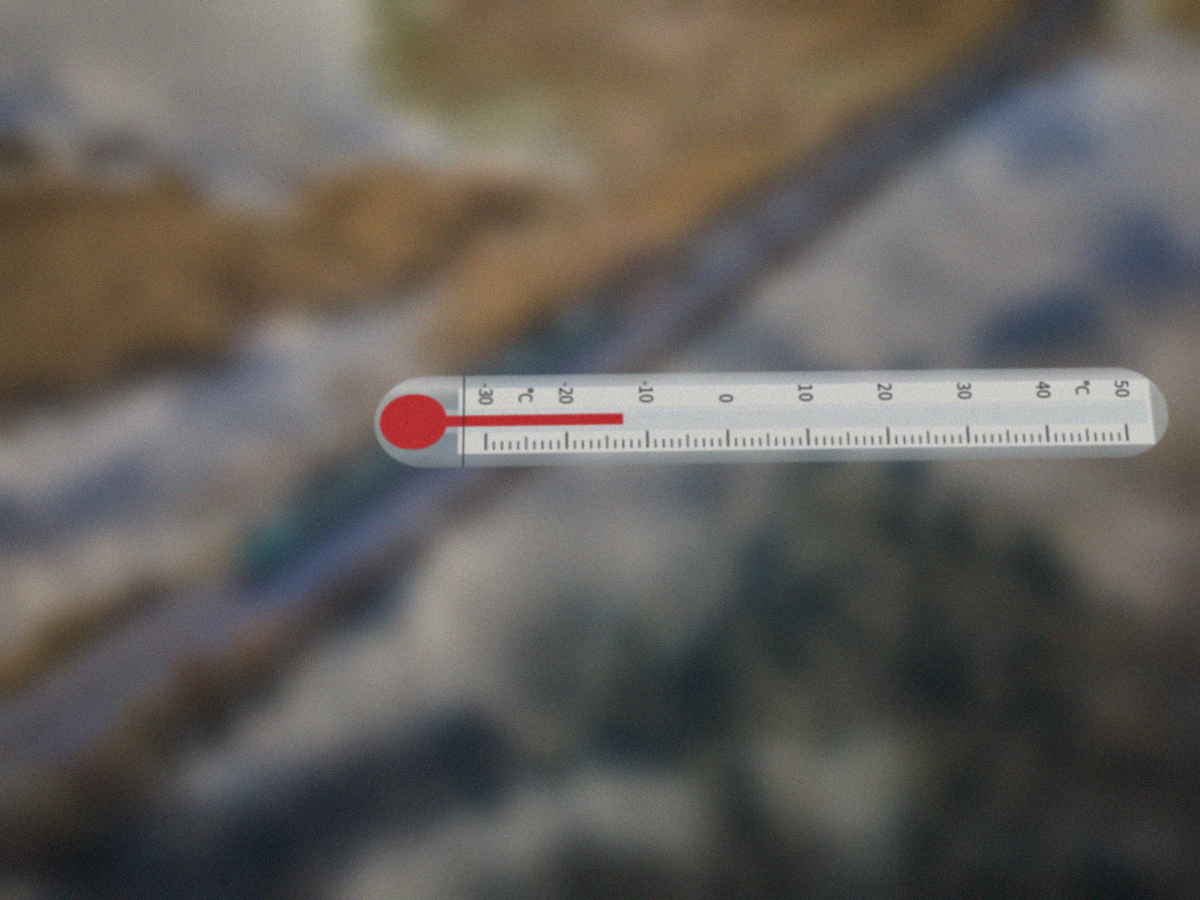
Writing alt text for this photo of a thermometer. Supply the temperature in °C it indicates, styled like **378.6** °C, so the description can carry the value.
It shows **-13** °C
